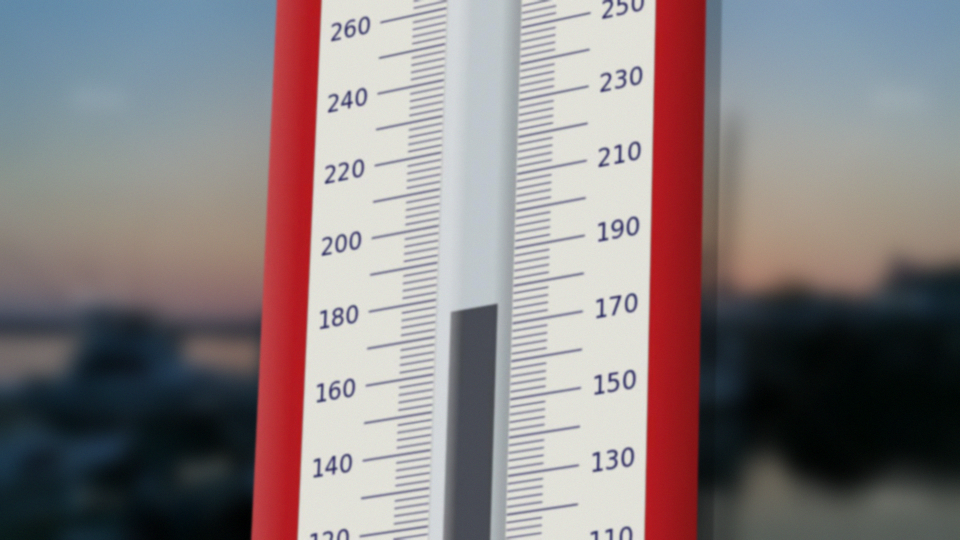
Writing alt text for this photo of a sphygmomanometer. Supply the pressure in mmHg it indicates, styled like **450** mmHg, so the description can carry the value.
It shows **176** mmHg
